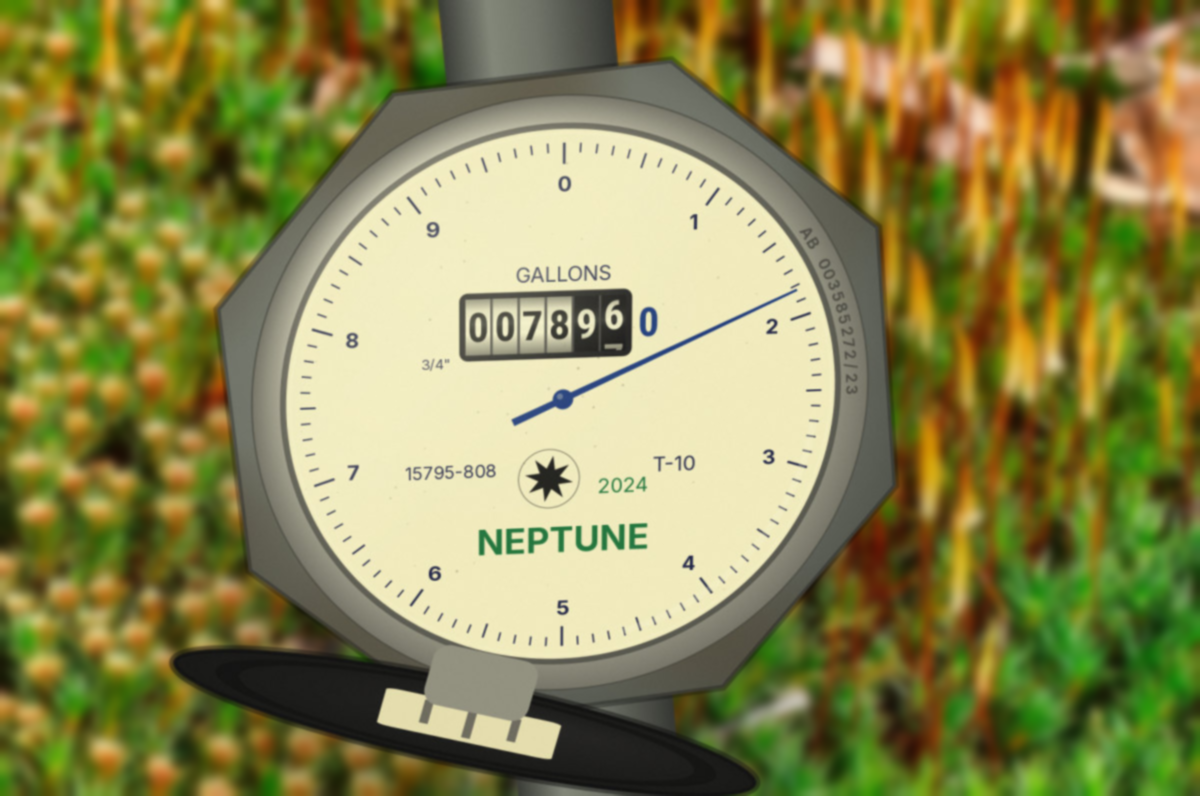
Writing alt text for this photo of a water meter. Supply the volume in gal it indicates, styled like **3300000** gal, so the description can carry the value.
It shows **78961.8** gal
